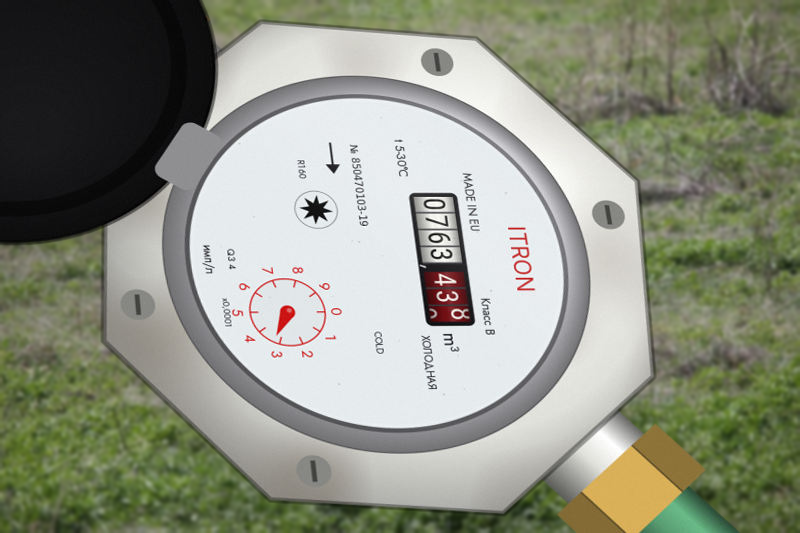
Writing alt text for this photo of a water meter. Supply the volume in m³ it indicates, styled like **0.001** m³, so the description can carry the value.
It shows **763.4383** m³
